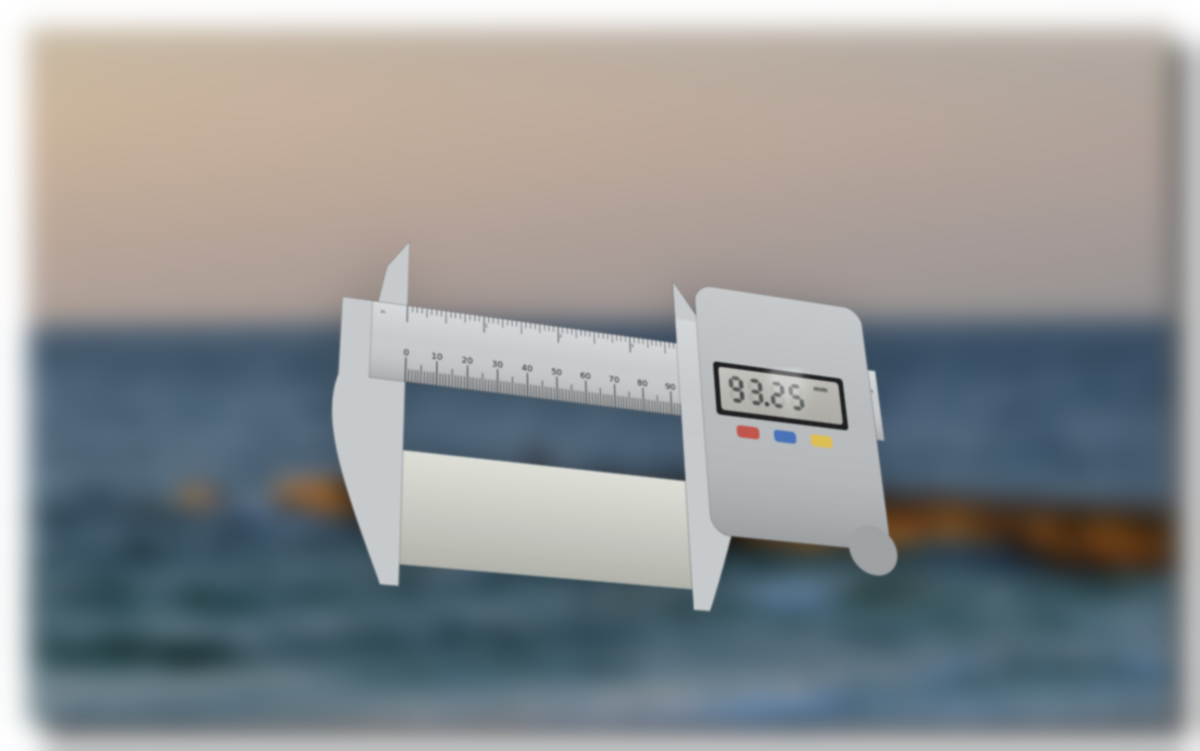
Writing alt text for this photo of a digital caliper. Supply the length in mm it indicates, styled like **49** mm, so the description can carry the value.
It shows **93.25** mm
